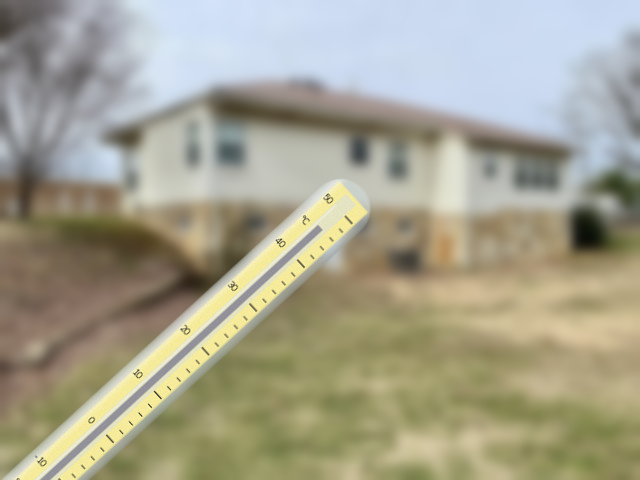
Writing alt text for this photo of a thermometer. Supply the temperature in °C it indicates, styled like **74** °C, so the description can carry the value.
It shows **46** °C
